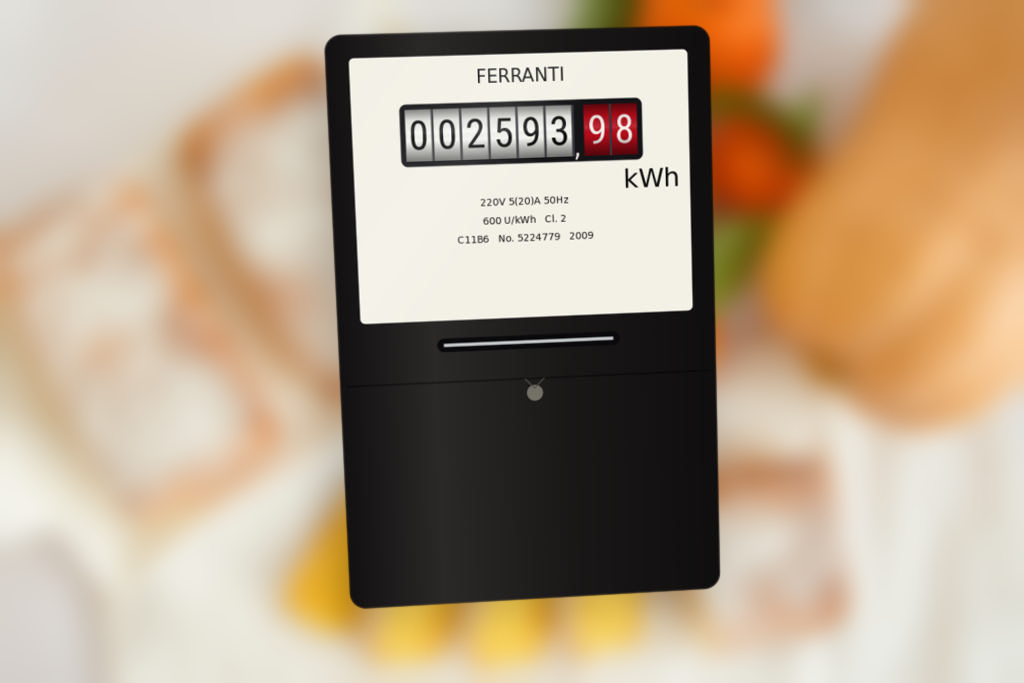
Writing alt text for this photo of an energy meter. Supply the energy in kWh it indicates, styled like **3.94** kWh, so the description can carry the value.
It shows **2593.98** kWh
